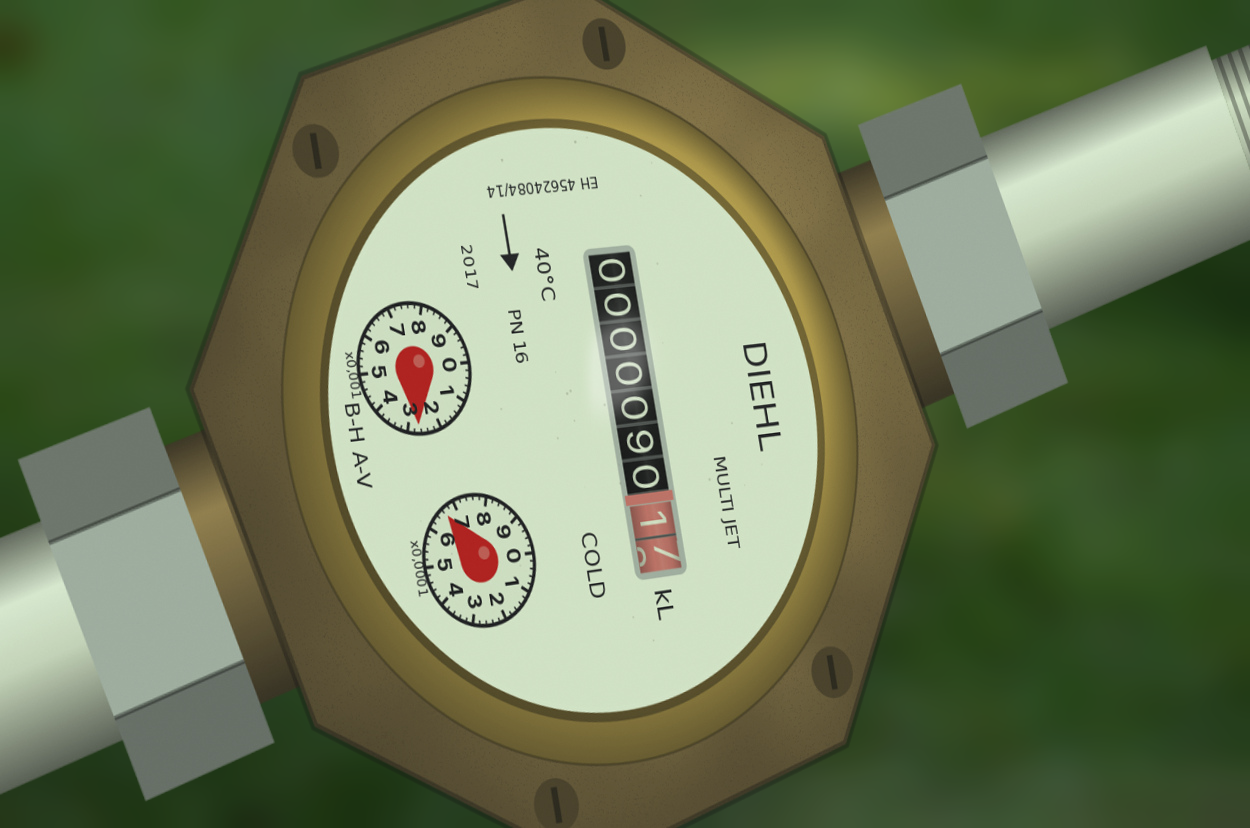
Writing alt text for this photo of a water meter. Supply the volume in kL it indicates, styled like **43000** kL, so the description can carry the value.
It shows **90.1726** kL
